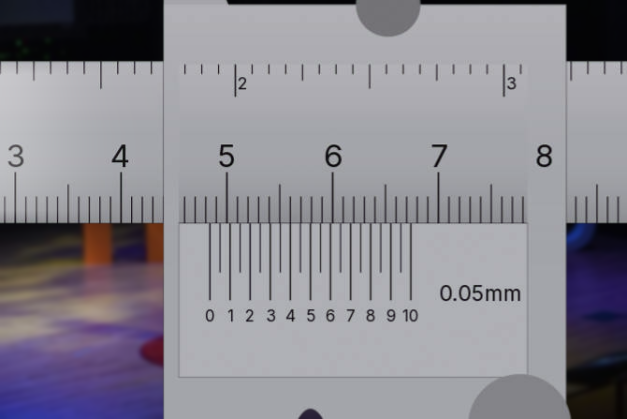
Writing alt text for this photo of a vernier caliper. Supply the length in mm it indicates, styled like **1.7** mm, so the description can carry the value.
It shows **48.4** mm
